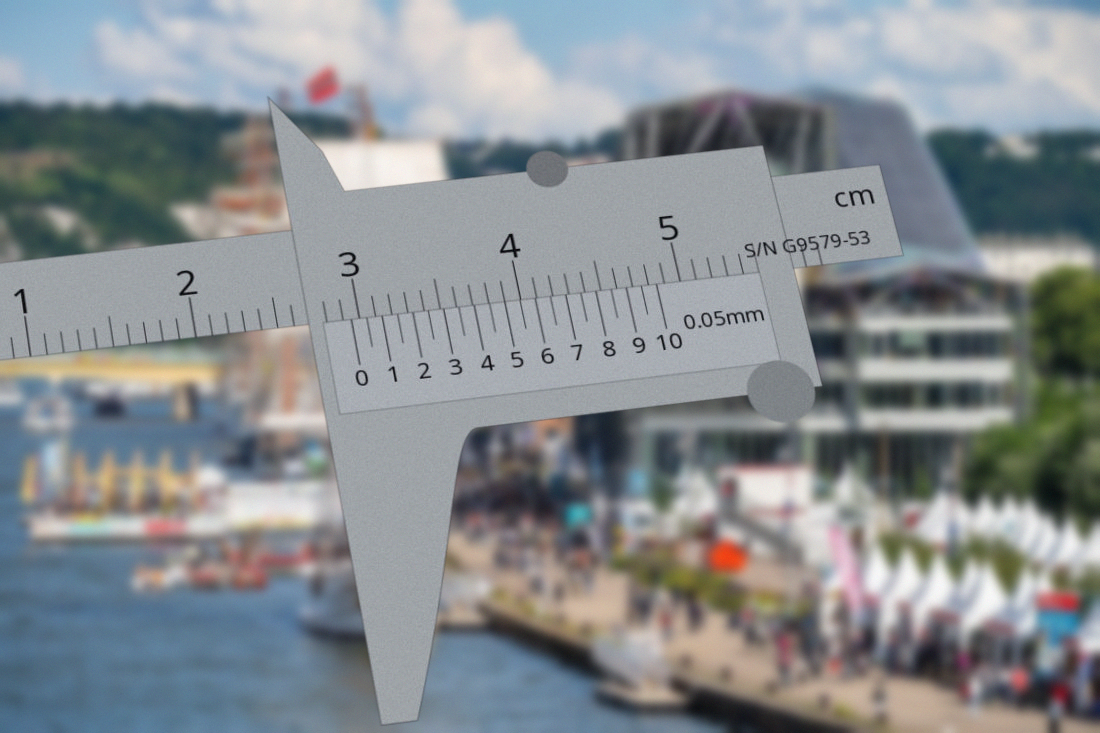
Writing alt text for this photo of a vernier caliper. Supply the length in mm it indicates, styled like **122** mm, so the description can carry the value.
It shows **29.5** mm
